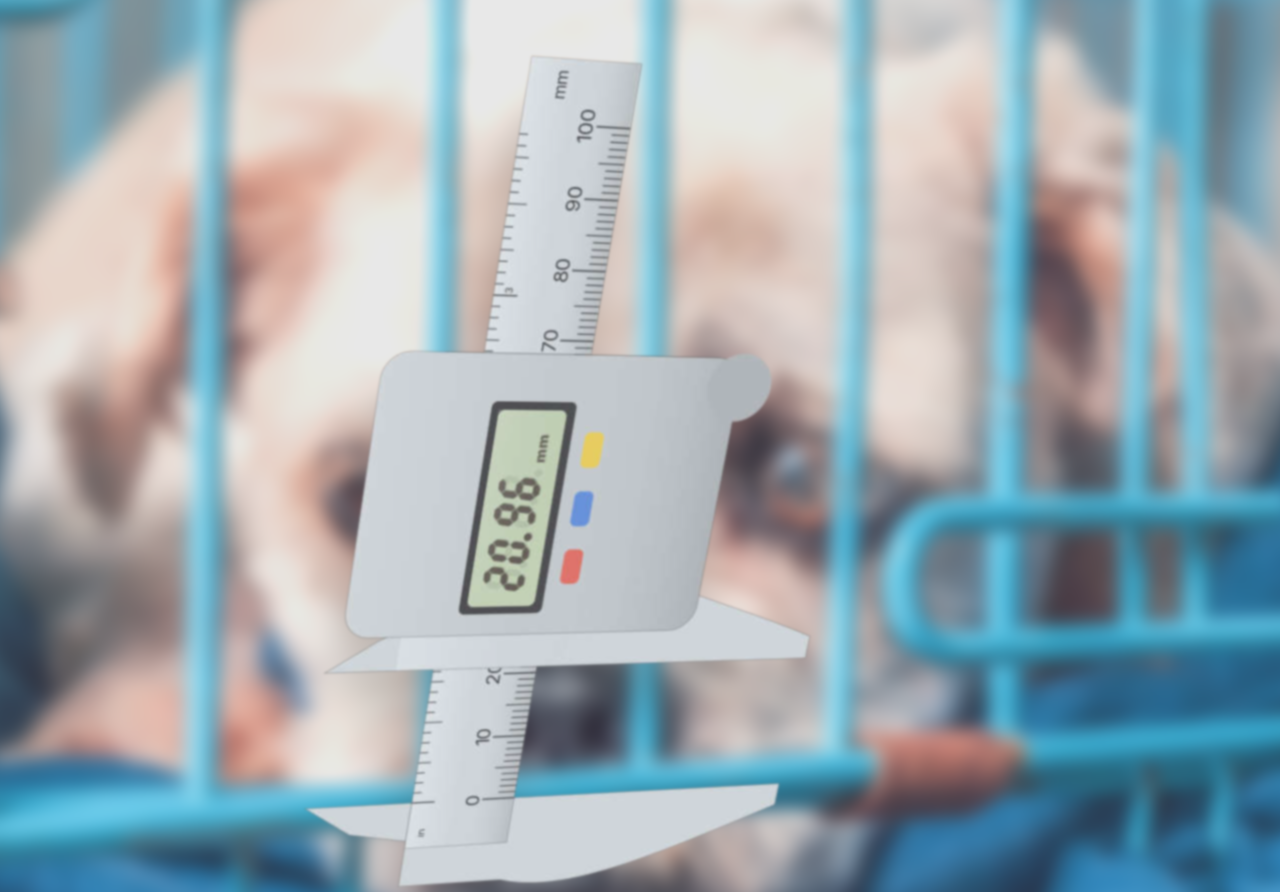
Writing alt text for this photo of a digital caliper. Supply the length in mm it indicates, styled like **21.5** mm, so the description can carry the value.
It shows **20.96** mm
